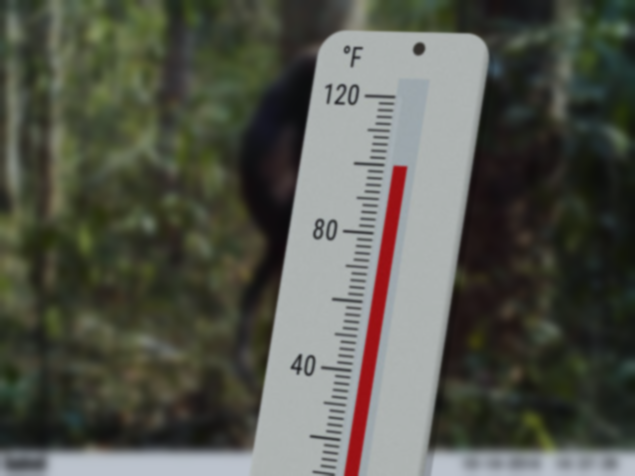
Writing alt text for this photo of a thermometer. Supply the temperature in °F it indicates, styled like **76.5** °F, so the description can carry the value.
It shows **100** °F
